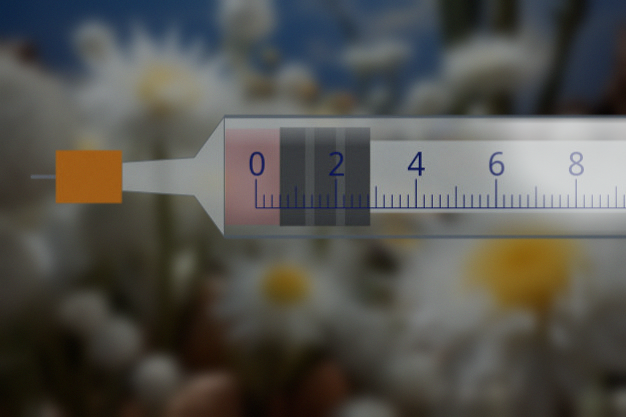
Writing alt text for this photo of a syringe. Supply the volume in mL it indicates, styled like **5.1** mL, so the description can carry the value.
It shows **0.6** mL
